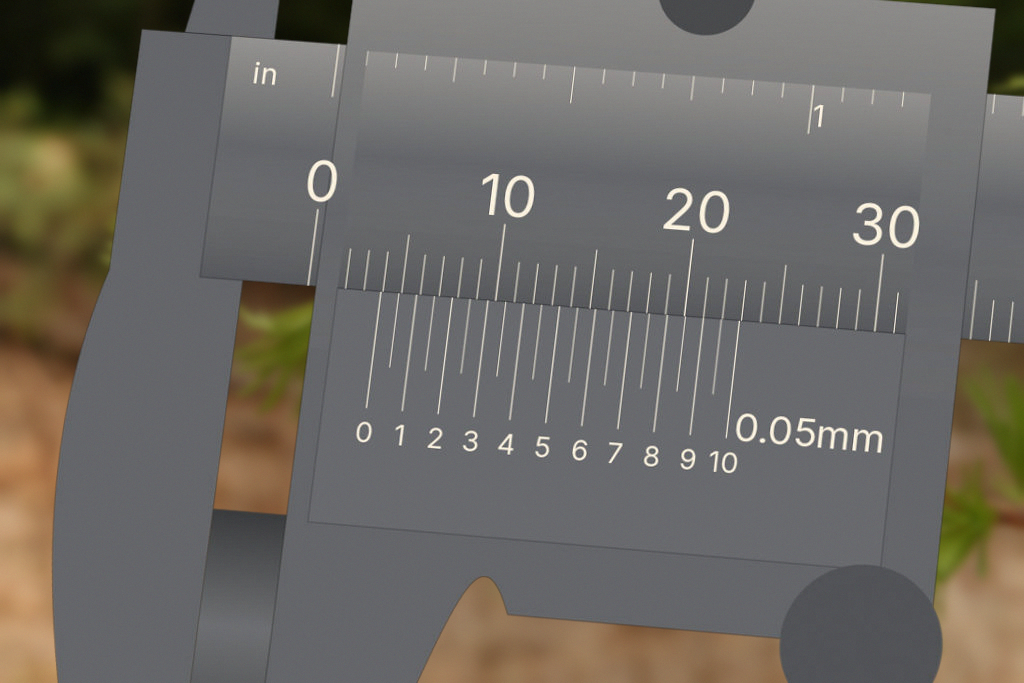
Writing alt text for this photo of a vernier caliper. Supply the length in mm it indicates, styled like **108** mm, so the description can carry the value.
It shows **3.9** mm
